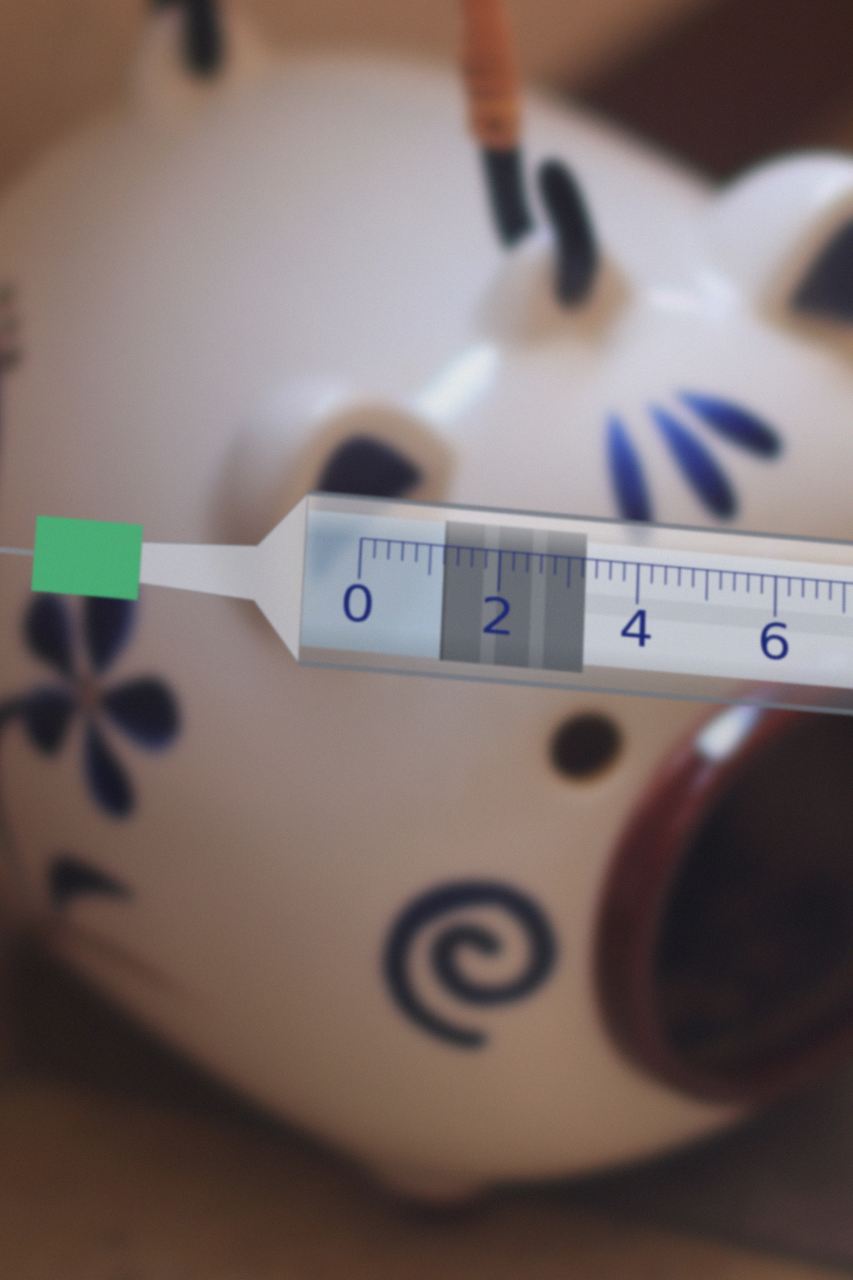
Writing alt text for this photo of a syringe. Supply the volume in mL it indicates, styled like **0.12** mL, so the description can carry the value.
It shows **1.2** mL
